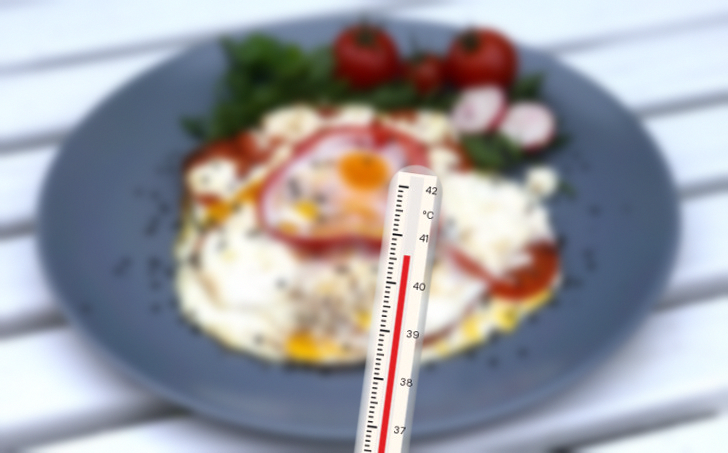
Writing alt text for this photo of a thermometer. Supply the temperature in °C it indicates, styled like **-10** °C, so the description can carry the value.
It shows **40.6** °C
